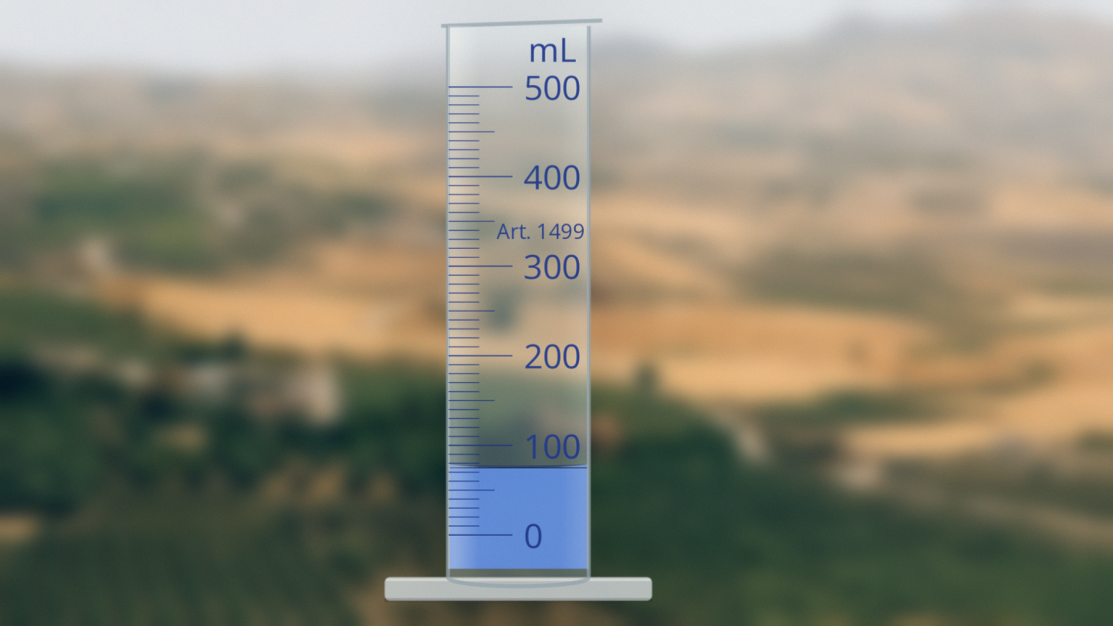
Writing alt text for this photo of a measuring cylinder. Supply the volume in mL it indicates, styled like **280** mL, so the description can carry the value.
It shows **75** mL
